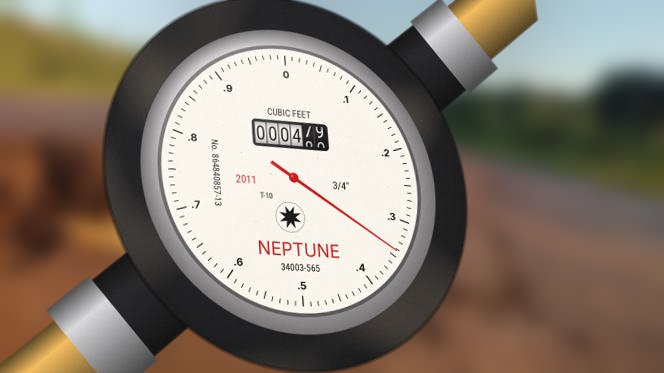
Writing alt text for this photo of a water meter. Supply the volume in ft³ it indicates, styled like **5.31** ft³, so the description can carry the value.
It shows **479.34** ft³
